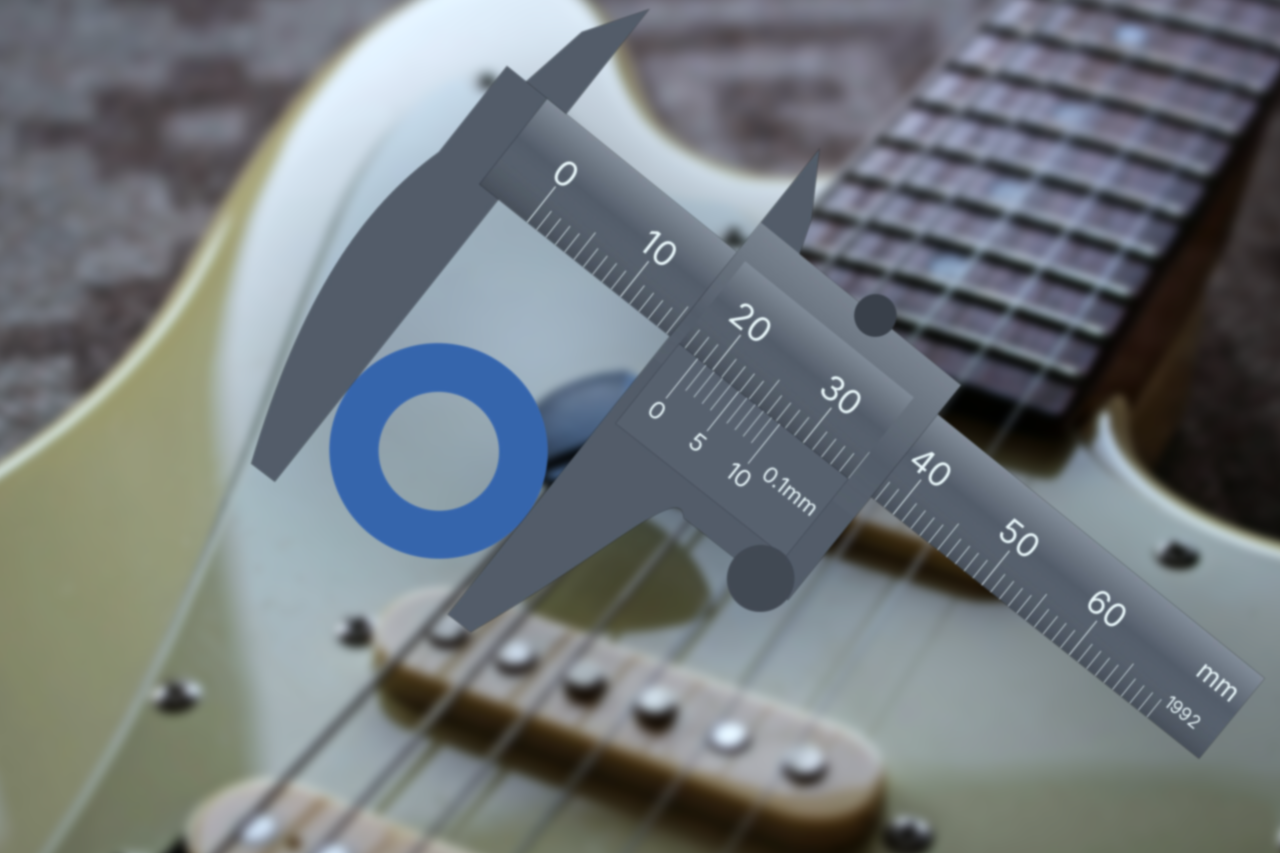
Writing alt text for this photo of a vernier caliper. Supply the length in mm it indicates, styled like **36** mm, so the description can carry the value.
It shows **18.4** mm
